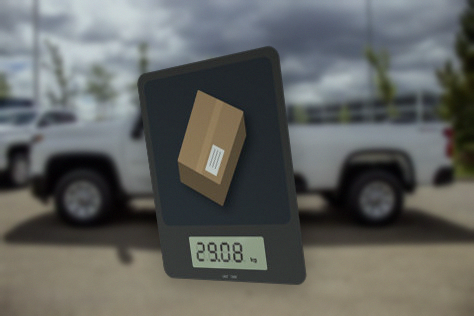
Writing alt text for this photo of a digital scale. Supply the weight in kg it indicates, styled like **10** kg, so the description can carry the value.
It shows **29.08** kg
